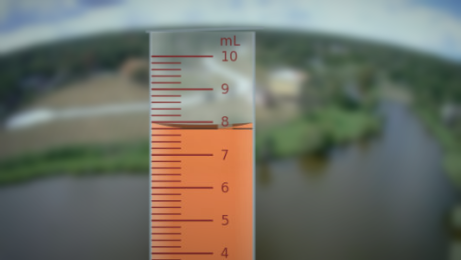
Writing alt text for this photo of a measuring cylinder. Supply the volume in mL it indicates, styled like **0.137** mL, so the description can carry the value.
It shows **7.8** mL
